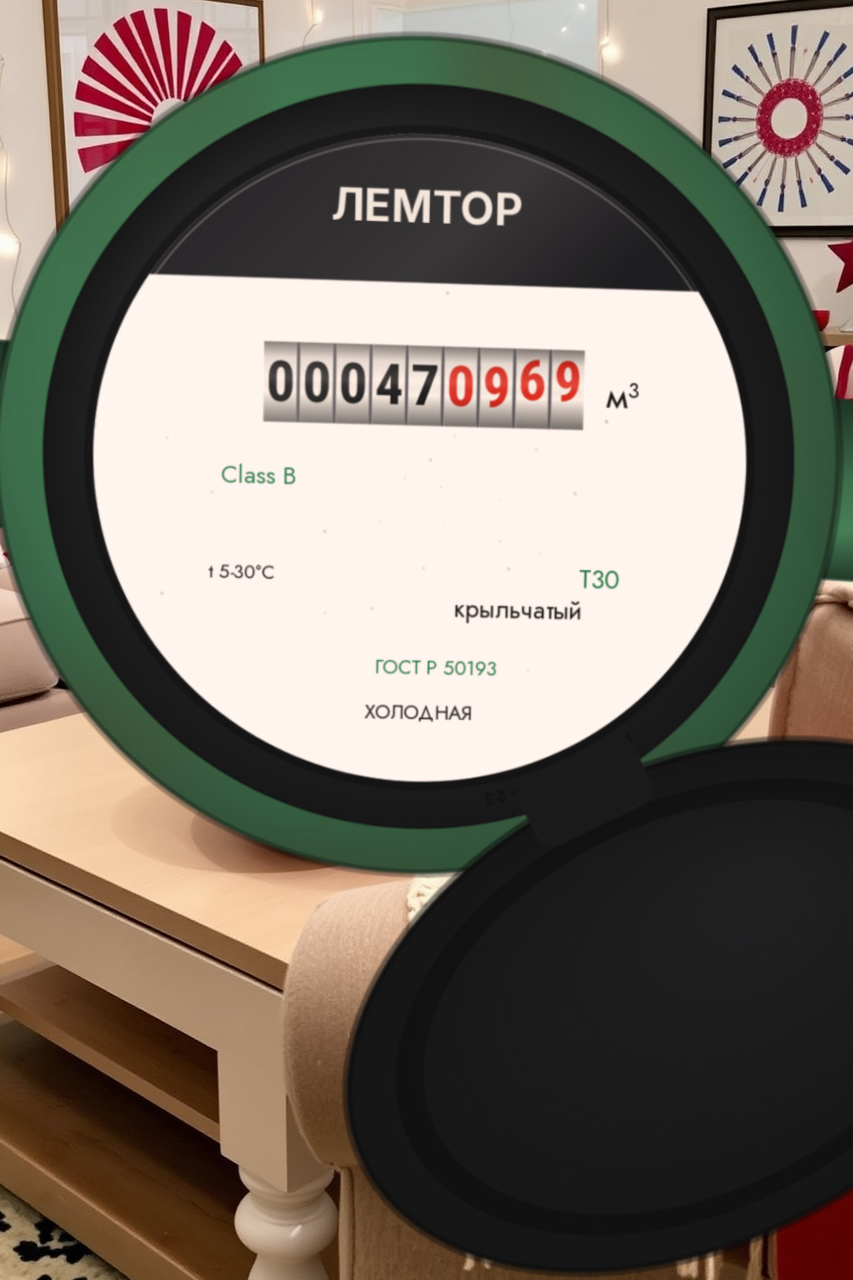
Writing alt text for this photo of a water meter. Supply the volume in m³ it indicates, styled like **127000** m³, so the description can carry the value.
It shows **47.0969** m³
